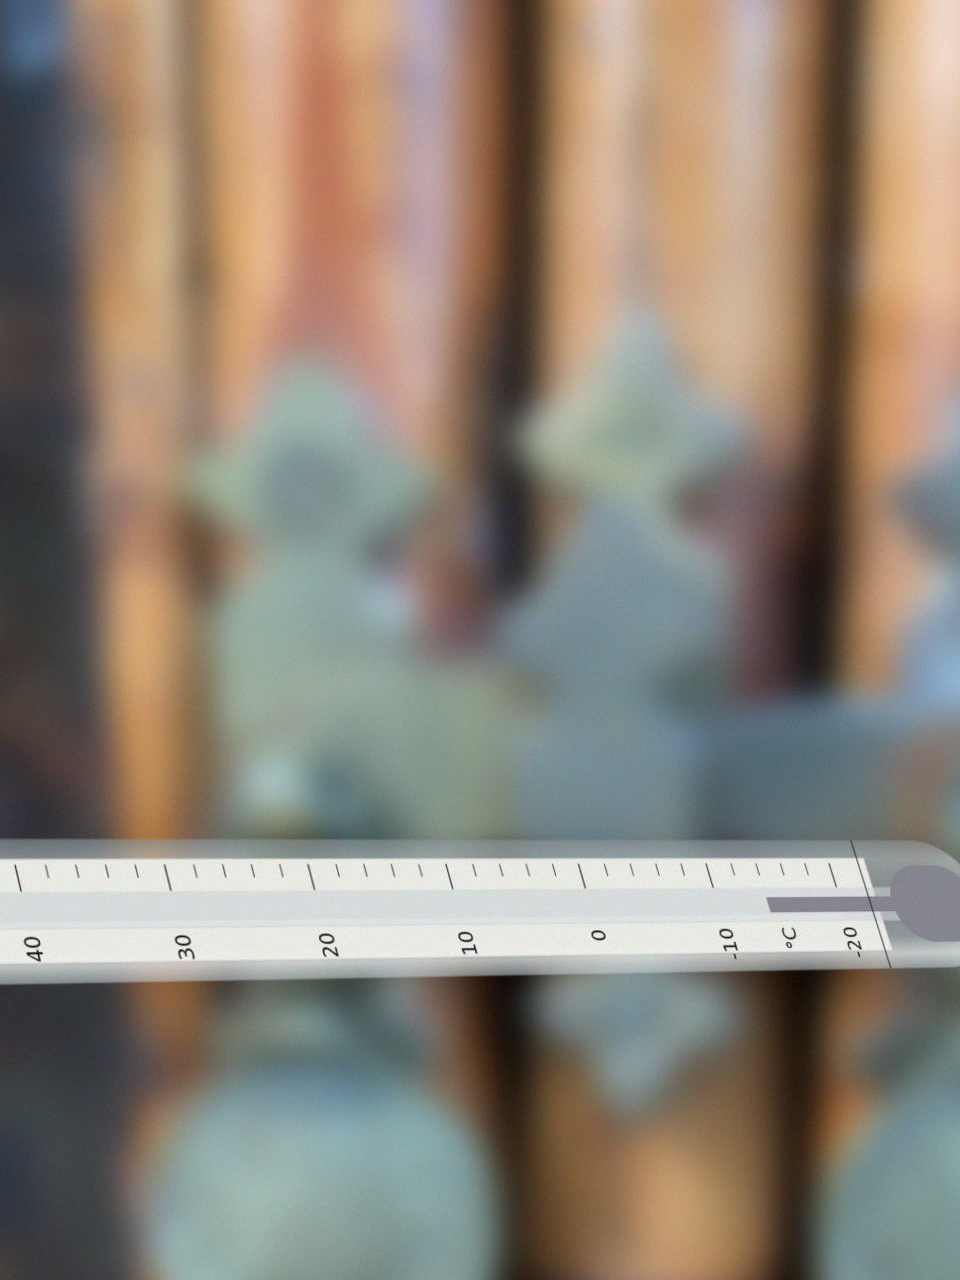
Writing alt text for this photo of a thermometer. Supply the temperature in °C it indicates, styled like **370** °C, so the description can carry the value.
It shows **-14** °C
